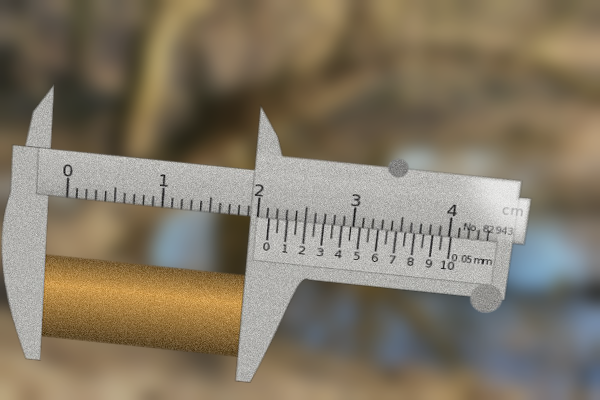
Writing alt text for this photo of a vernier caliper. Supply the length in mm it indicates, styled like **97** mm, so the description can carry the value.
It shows **21.2** mm
